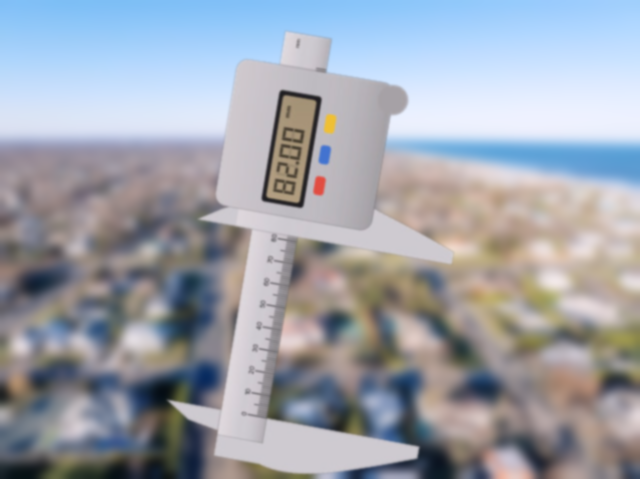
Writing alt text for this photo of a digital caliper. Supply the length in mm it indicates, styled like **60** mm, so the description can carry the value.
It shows **82.00** mm
